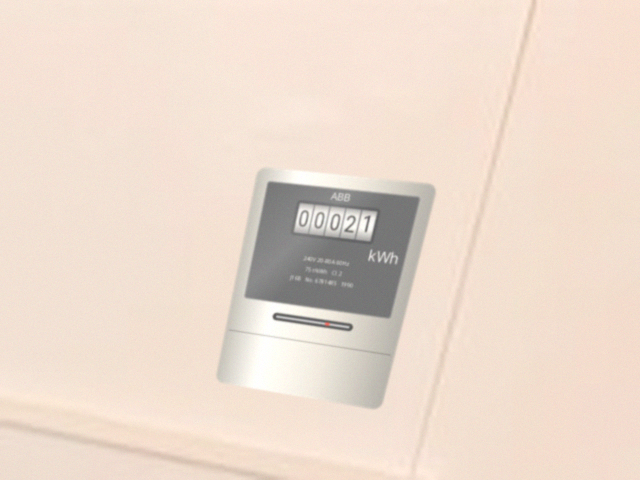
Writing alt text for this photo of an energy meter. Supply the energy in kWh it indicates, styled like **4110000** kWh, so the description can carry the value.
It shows **21** kWh
